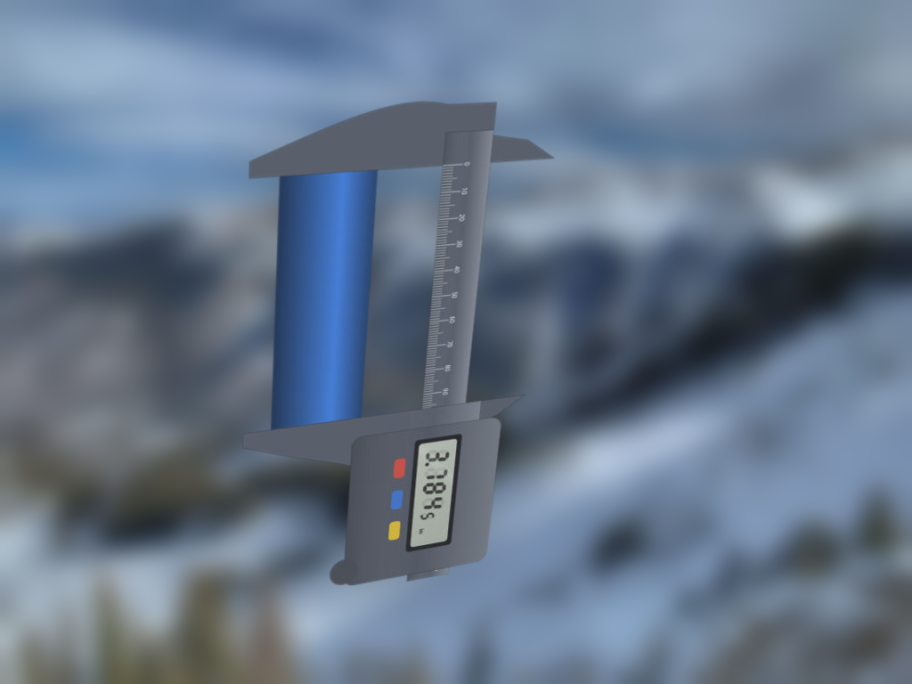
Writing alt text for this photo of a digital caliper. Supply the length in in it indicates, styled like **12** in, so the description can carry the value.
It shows **3.7845** in
